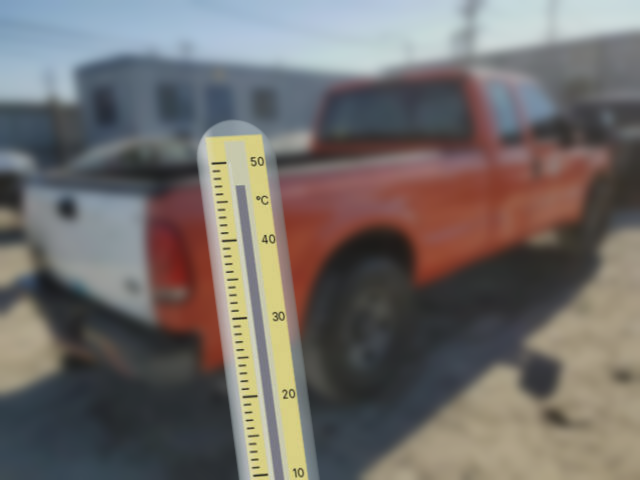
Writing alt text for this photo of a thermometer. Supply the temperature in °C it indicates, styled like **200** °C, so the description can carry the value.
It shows **47** °C
